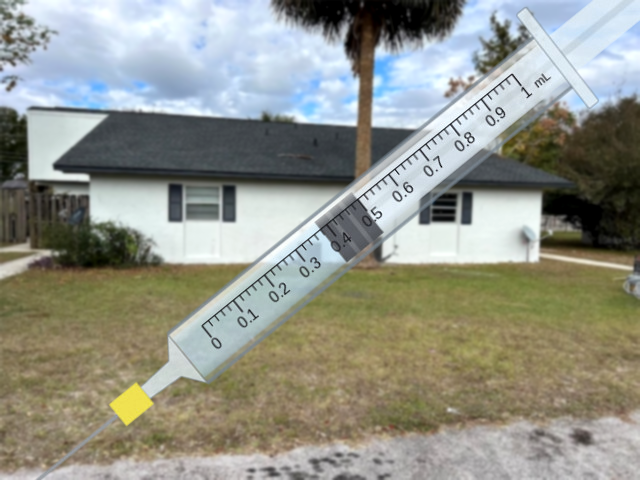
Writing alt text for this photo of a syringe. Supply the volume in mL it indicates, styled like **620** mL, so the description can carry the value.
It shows **0.38** mL
